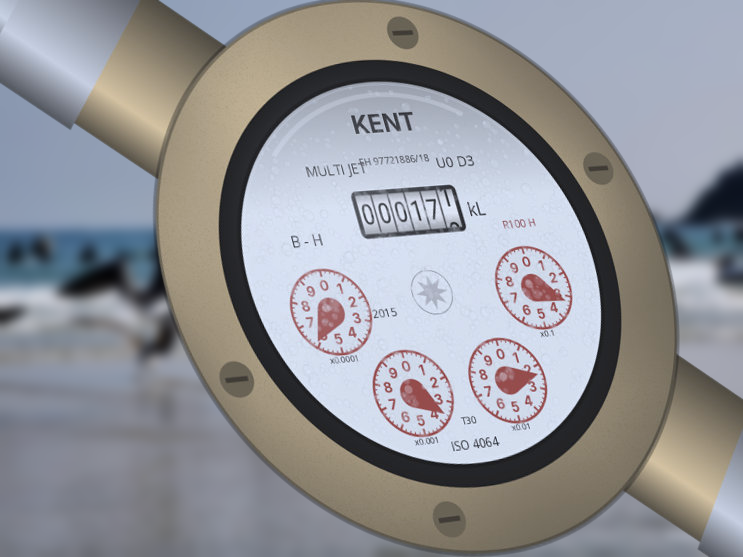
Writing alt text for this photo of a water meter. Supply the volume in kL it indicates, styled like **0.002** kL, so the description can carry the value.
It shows **171.3236** kL
